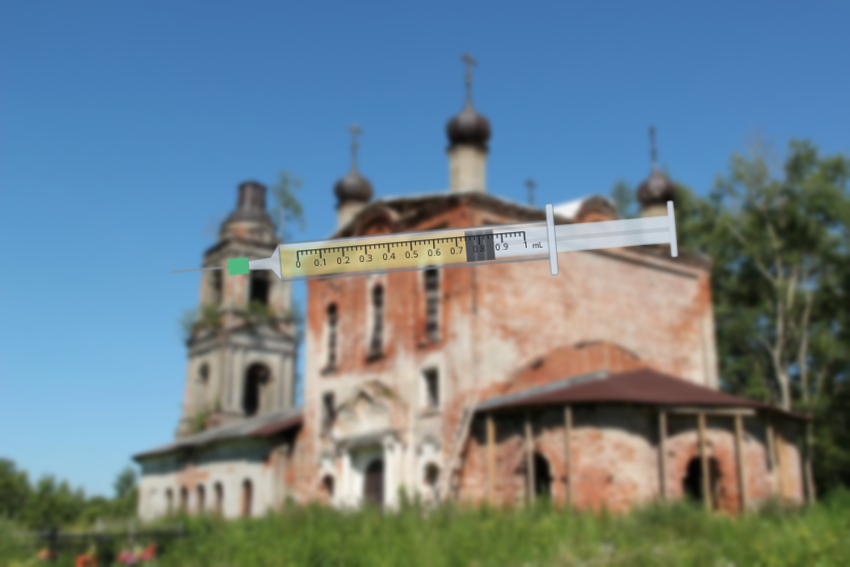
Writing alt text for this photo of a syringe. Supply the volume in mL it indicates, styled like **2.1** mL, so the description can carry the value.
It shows **0.74** mL
